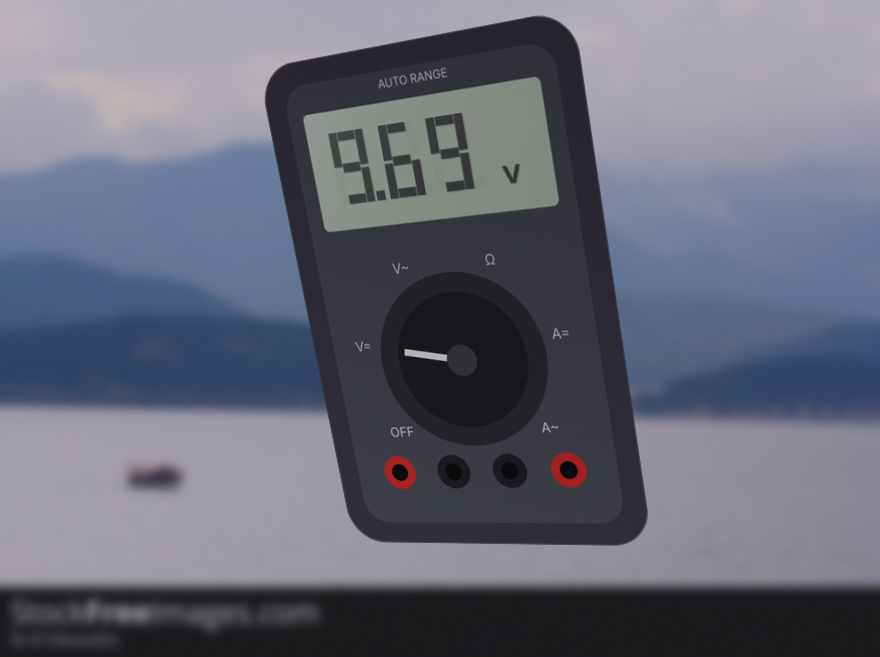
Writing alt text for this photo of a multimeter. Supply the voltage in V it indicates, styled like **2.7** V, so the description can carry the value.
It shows **9.69** V
